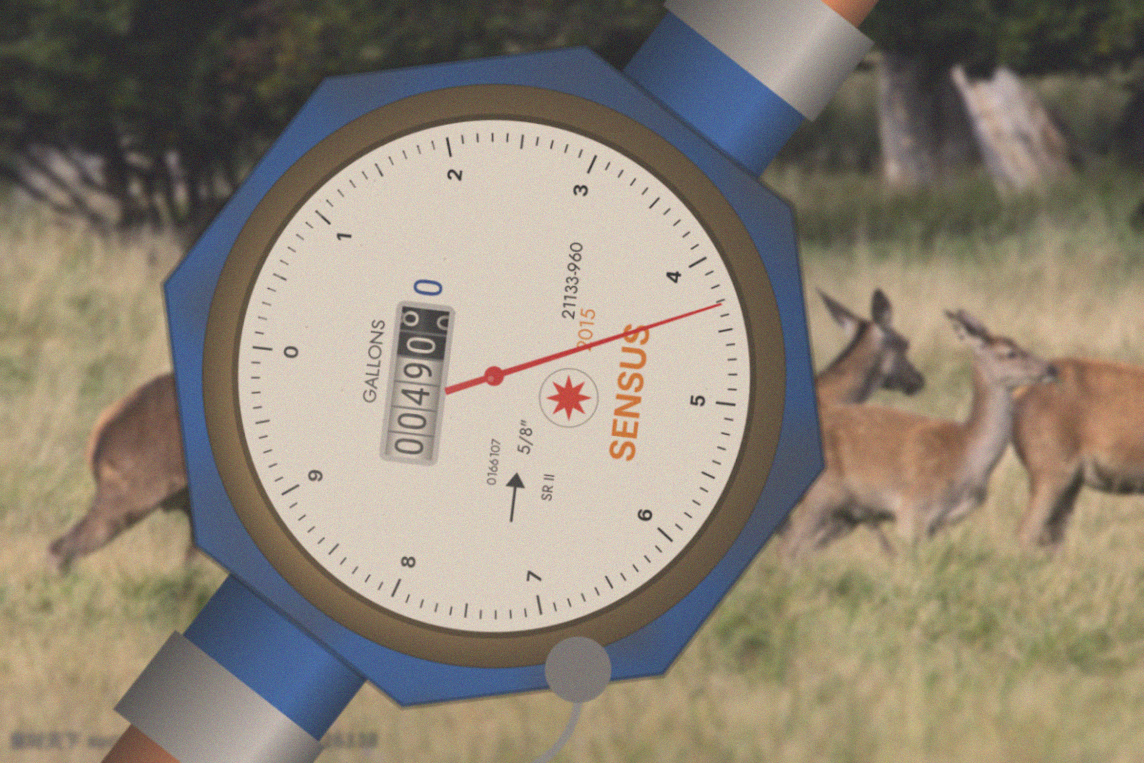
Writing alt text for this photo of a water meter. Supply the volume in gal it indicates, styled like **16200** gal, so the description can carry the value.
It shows **49084.3** gal
